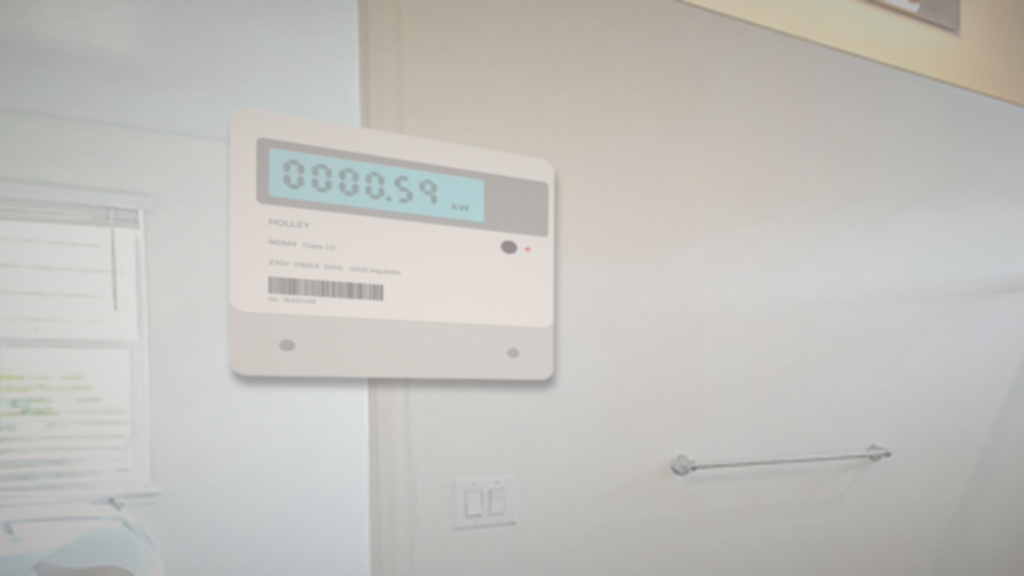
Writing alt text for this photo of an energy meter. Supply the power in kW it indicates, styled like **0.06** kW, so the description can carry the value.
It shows **0.59** kW
